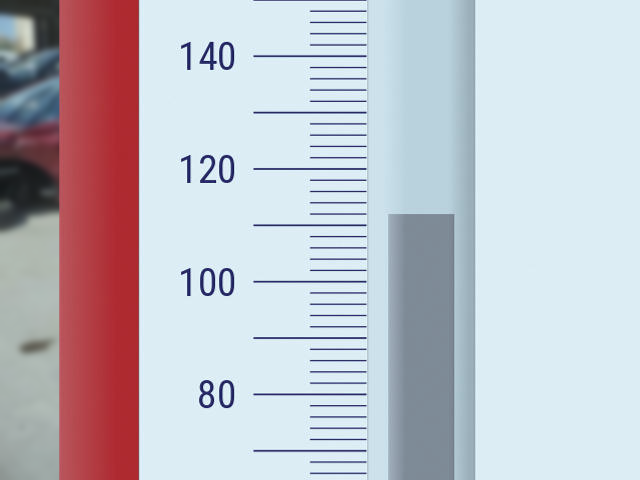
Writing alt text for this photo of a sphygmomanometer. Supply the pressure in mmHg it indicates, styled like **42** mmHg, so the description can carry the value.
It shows **112** mmHg
